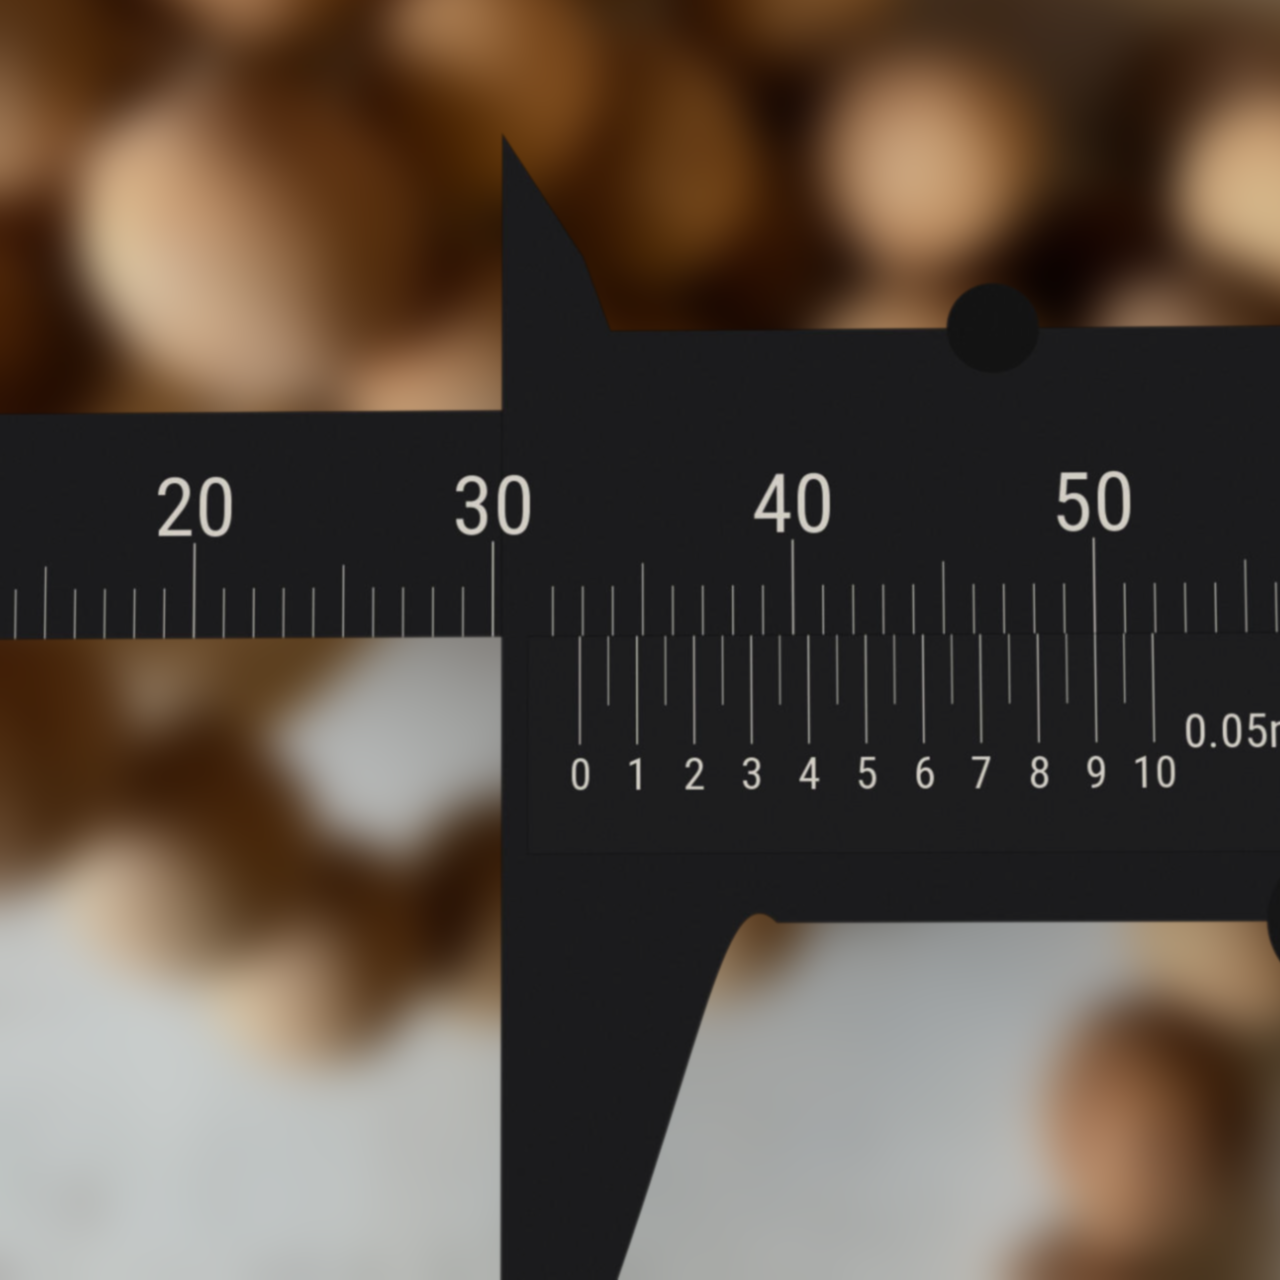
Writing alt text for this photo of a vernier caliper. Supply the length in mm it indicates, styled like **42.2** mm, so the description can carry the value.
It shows **32.90** mm
